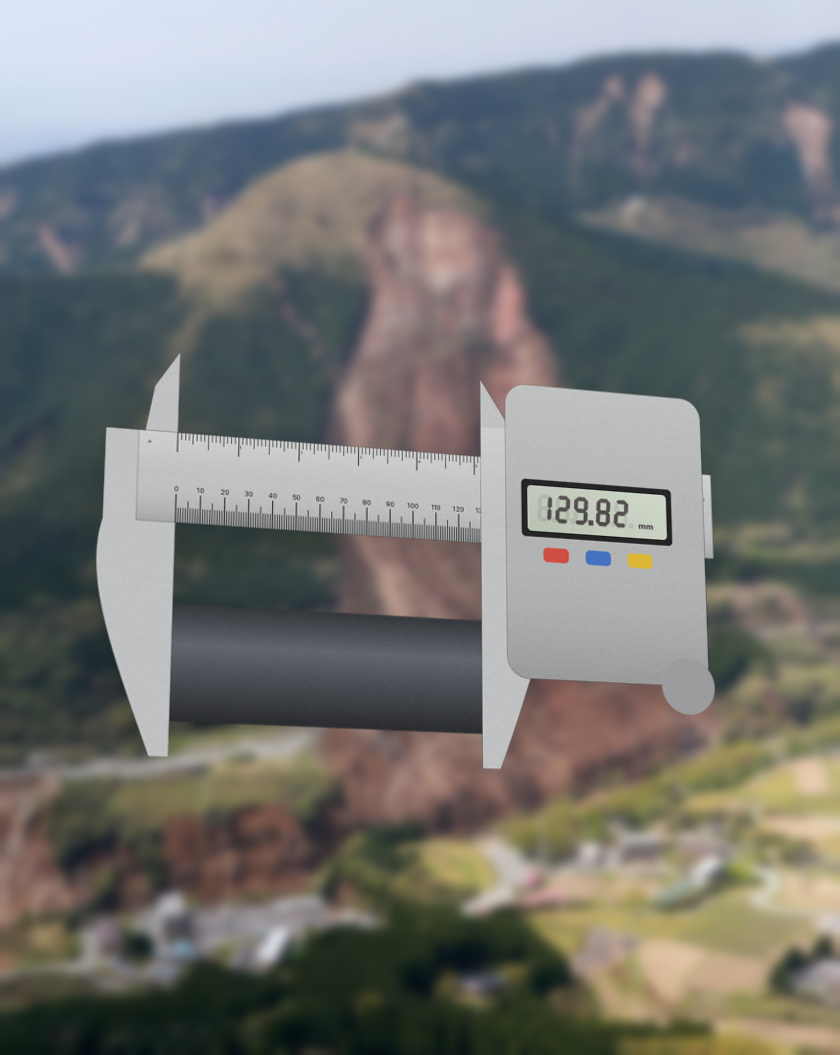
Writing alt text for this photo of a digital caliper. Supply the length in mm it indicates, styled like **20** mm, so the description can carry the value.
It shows **129.82** mm
